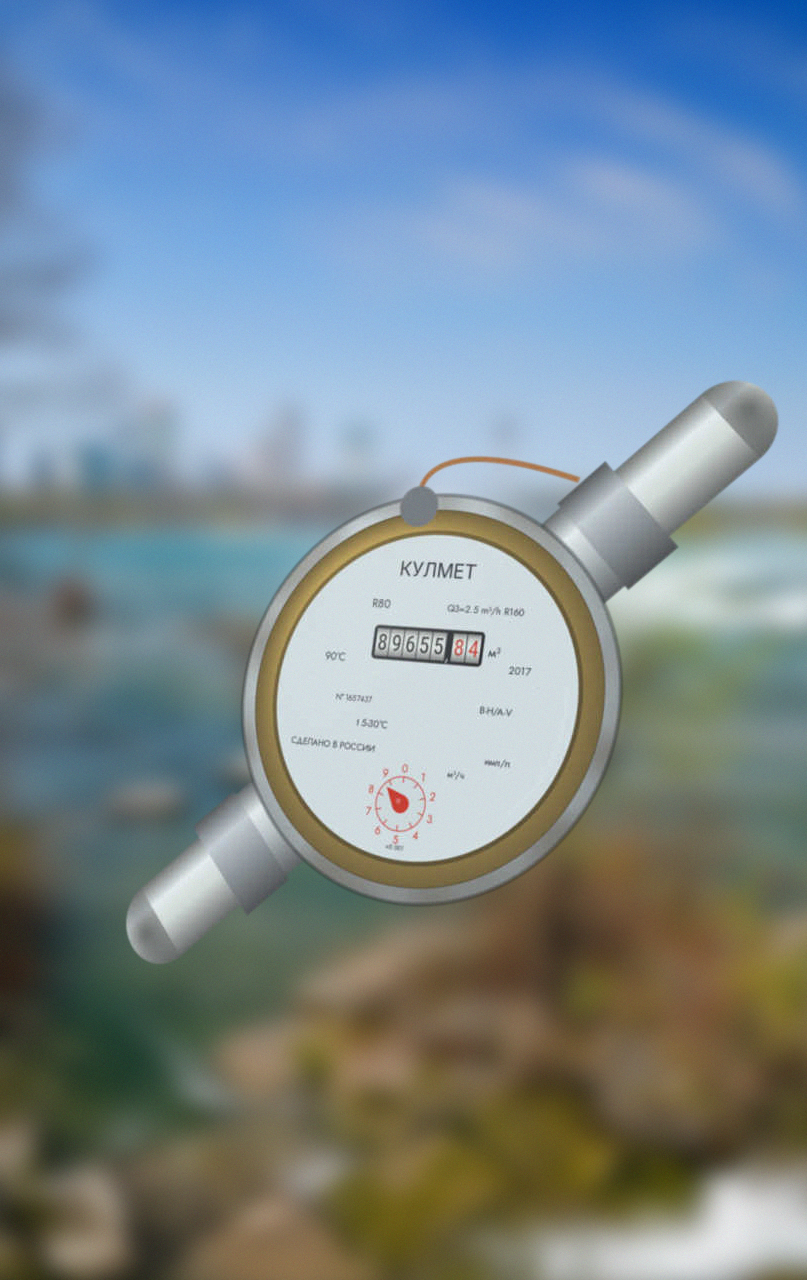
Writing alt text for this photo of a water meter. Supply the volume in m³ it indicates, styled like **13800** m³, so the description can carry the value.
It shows **89655.848** m³
